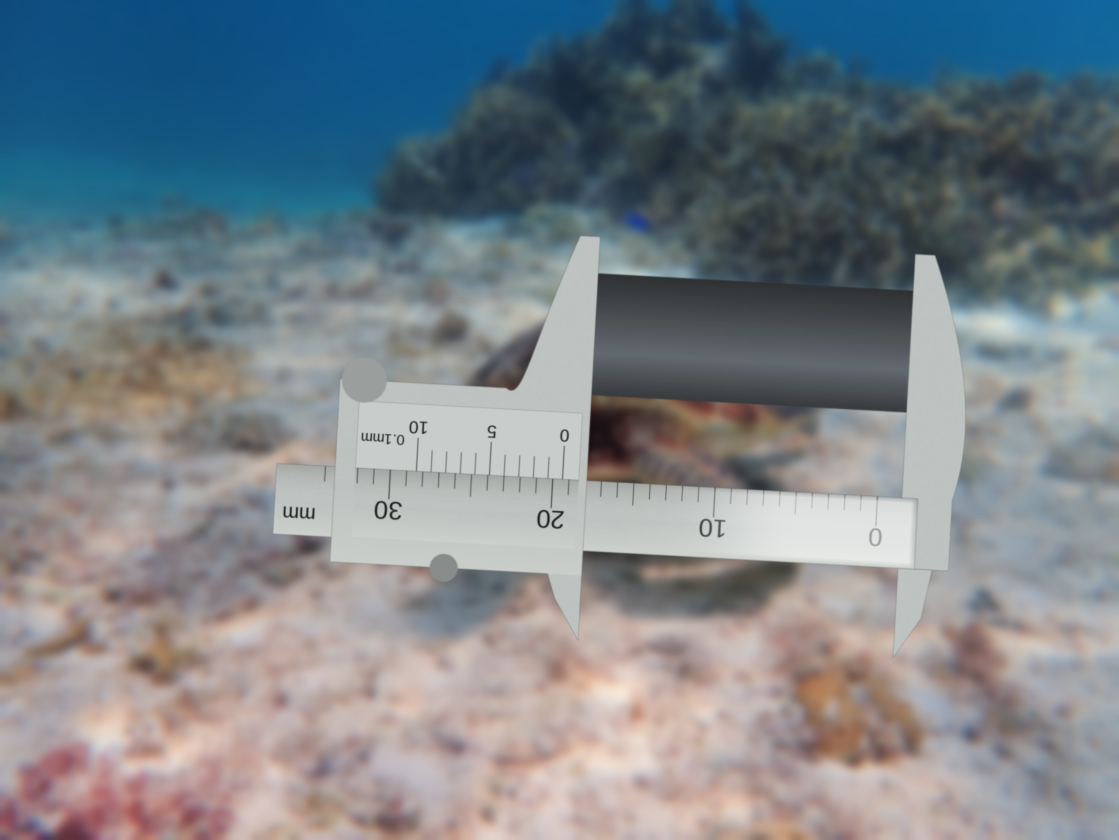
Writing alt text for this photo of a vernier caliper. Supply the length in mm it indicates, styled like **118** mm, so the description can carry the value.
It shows **19.4** mm
